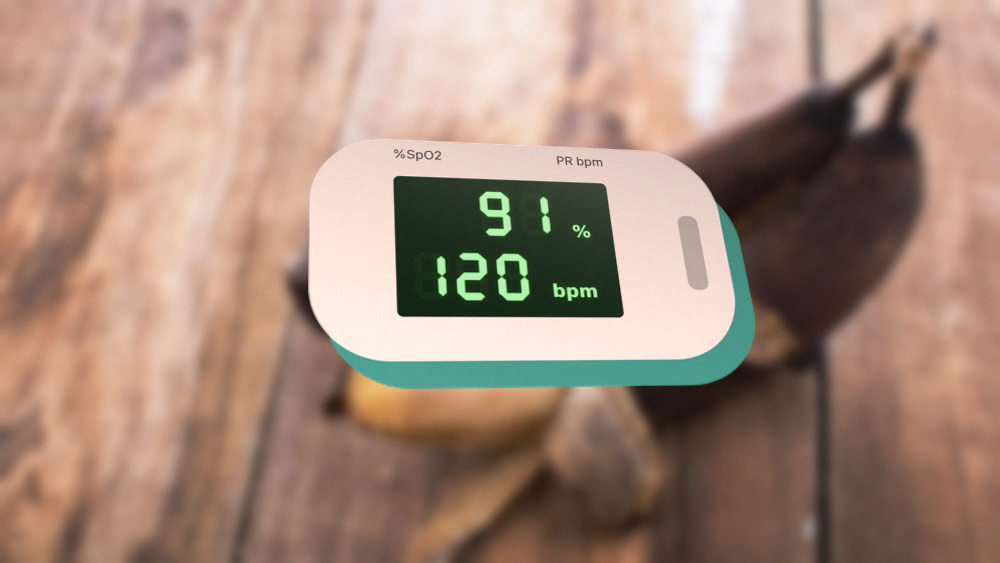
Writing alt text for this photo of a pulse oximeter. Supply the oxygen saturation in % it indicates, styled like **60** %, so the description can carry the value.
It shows **91** %
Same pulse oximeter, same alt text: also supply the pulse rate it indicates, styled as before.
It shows **120** bpm
